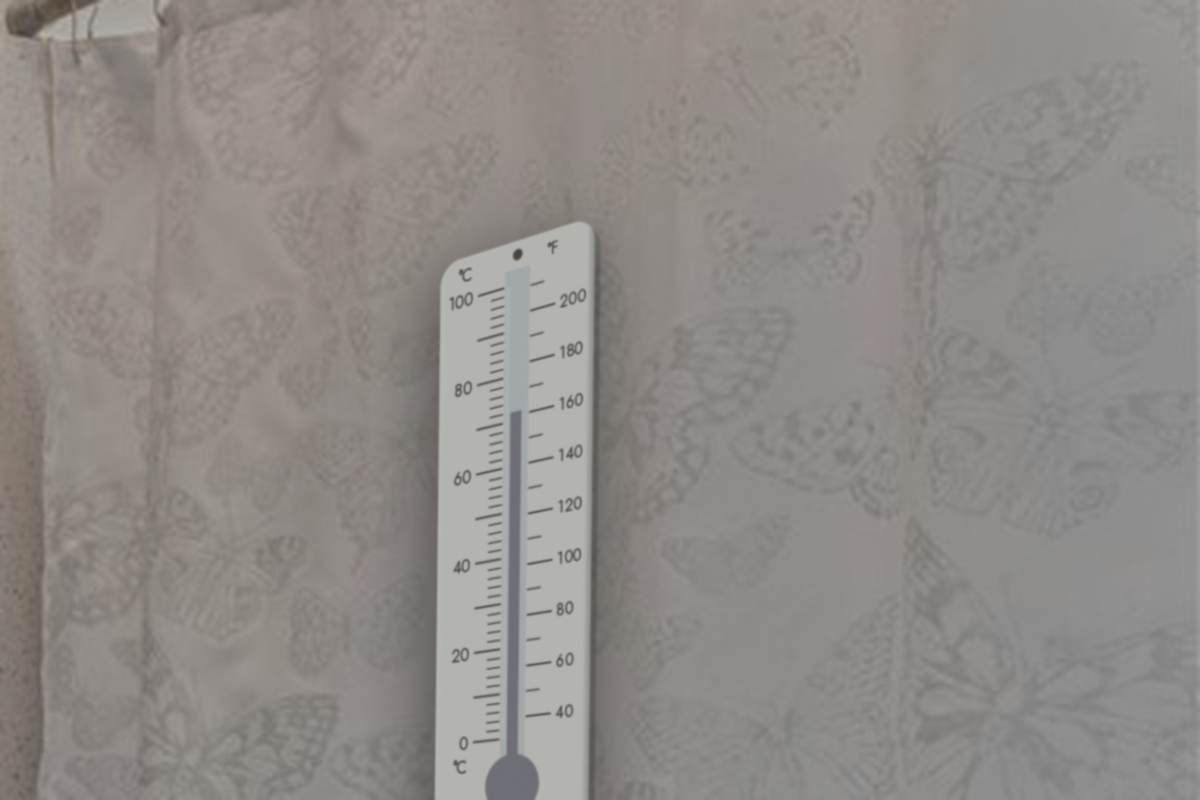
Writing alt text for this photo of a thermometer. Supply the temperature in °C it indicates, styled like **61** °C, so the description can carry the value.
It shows **72** °C
